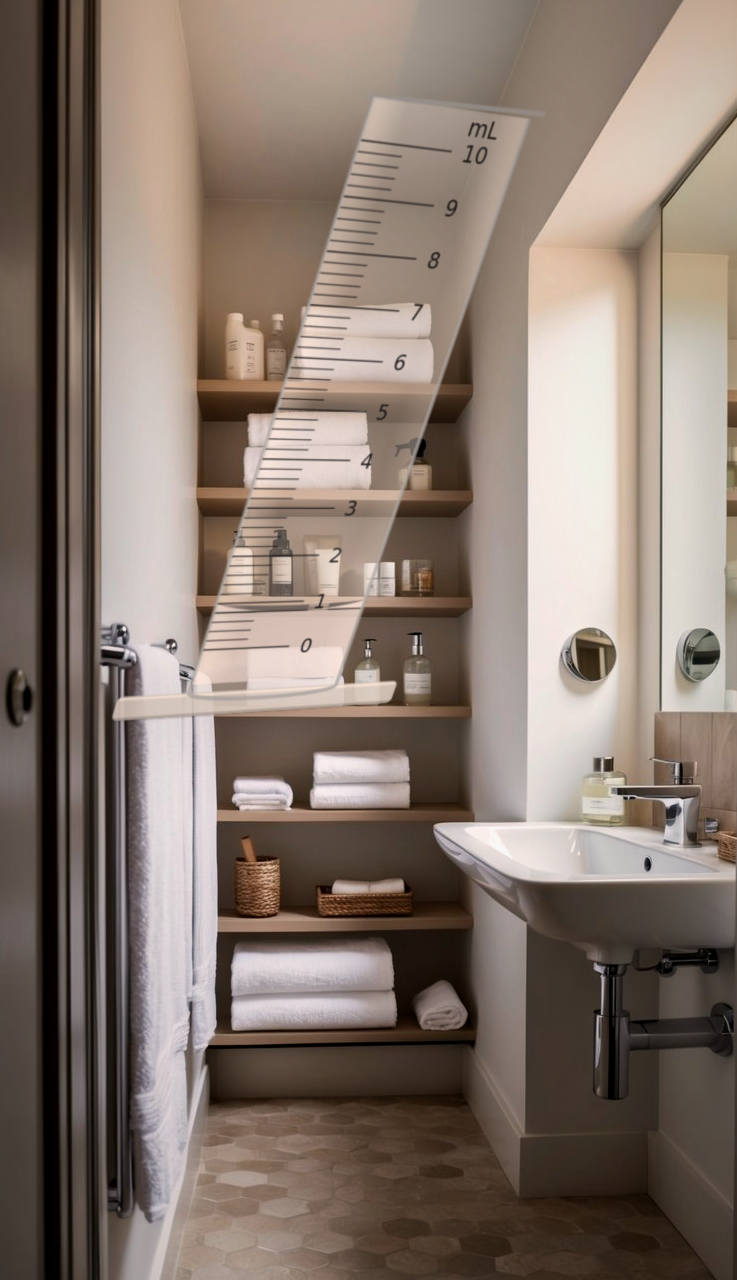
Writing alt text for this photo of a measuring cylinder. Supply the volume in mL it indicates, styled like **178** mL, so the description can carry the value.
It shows **0.8** mL
